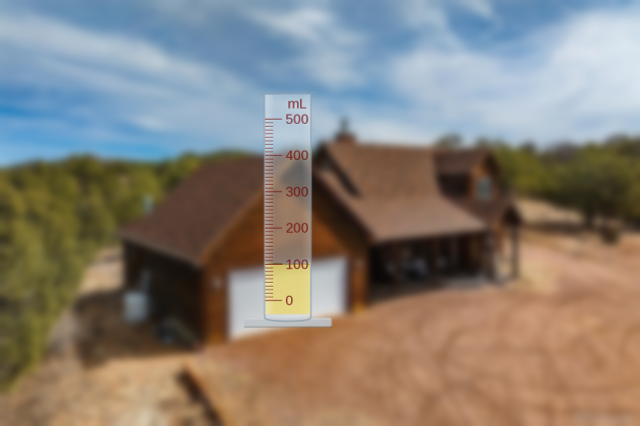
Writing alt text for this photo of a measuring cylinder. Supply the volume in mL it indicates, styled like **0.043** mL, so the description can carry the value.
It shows **100** mL
